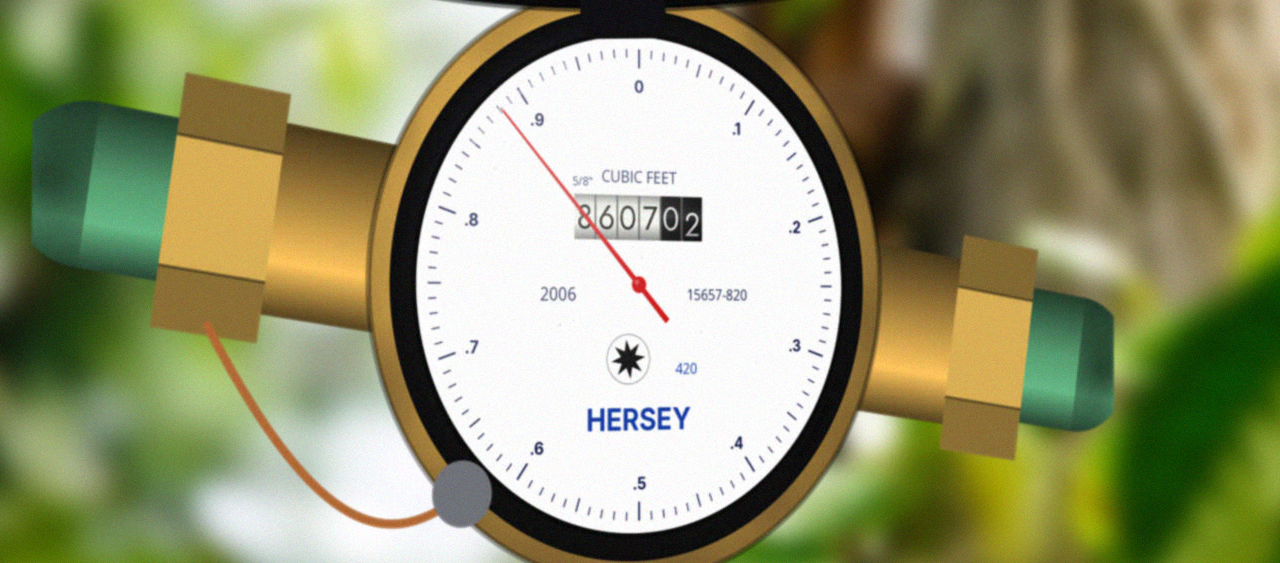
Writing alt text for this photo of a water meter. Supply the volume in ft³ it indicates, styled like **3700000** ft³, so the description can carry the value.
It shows **860701.88** ft³
